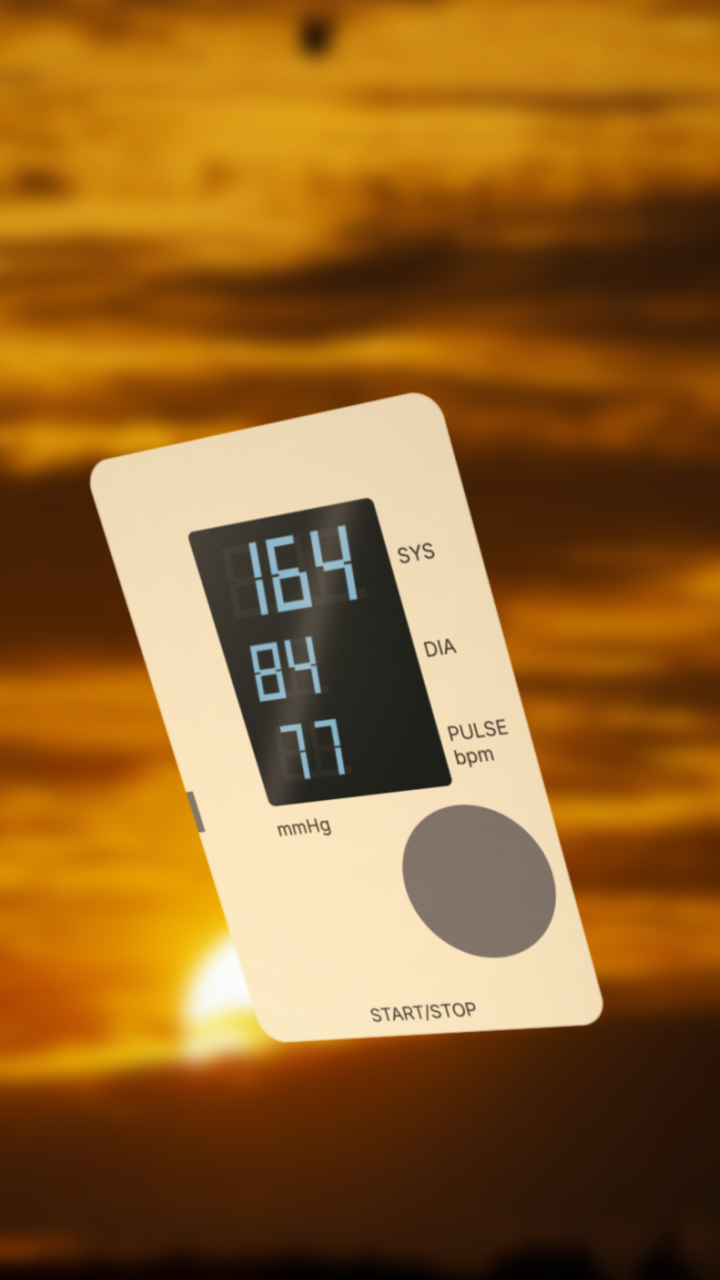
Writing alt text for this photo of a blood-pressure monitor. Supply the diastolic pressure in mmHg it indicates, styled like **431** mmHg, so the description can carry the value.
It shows **84** mmHg
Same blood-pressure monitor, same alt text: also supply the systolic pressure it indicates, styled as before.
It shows **164** mmHg
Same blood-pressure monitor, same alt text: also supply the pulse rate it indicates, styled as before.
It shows **77** bpm
